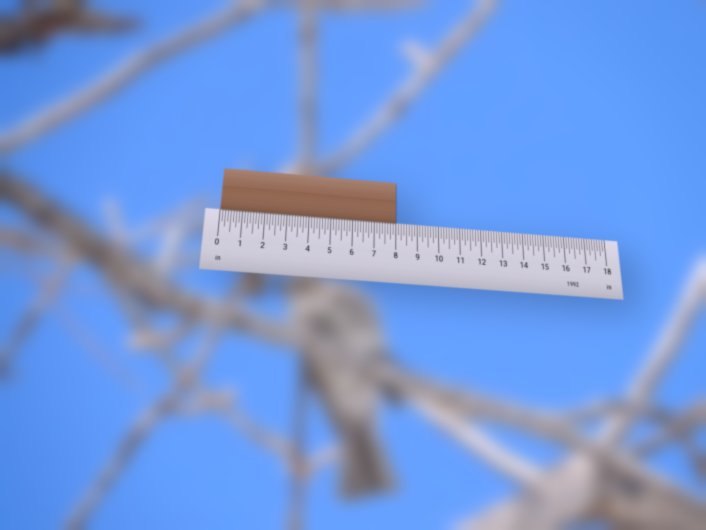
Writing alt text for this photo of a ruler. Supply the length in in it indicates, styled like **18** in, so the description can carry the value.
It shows **8** in
